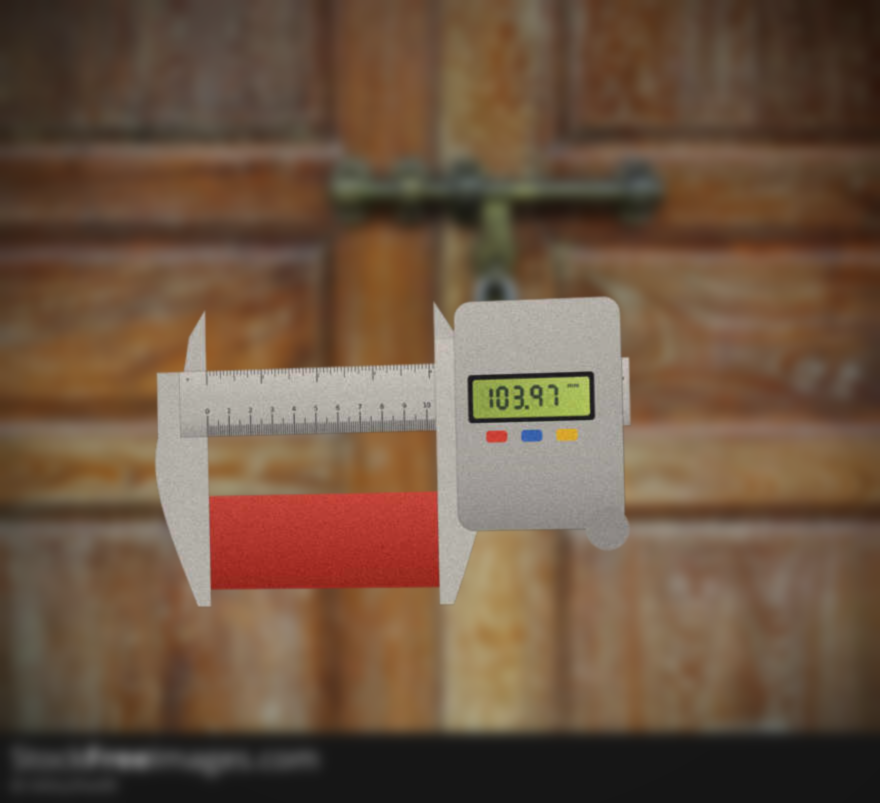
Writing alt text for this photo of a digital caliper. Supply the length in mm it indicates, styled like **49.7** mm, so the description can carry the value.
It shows **103.97** mm
